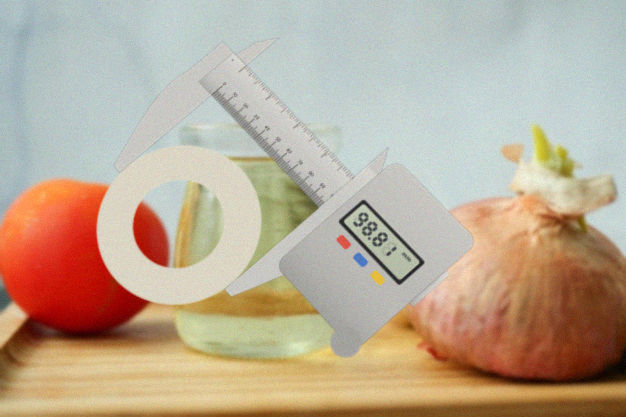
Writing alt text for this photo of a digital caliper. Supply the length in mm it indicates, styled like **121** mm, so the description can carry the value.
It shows **98.81** mm
